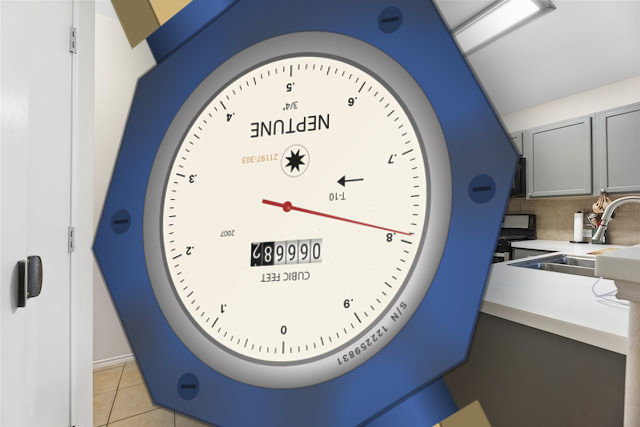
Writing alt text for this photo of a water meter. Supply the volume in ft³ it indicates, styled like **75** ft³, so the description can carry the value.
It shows **66681.79** ft³
